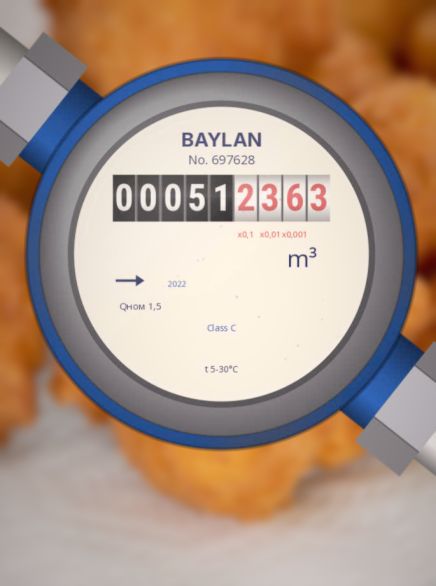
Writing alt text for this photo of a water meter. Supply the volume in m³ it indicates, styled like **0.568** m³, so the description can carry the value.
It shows **51.2363** m³
